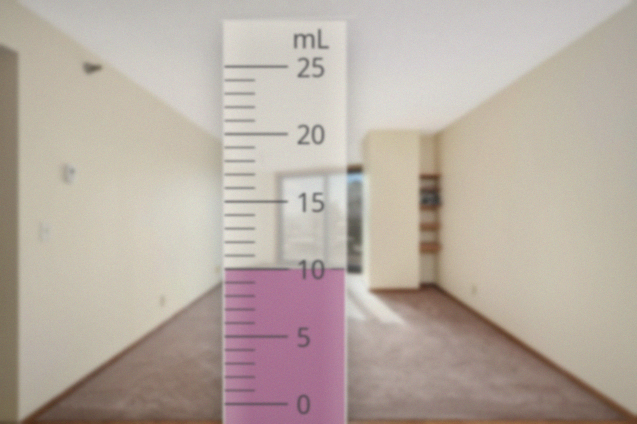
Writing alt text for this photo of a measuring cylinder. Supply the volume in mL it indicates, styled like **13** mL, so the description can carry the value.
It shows **10** mL
